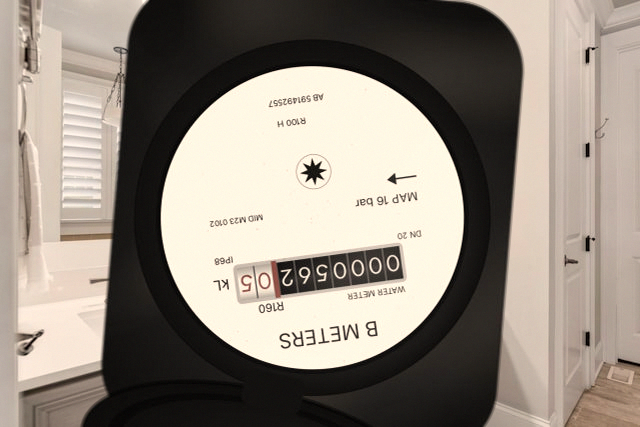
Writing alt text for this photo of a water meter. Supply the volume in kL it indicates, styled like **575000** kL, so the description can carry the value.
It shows **562.05** kL
